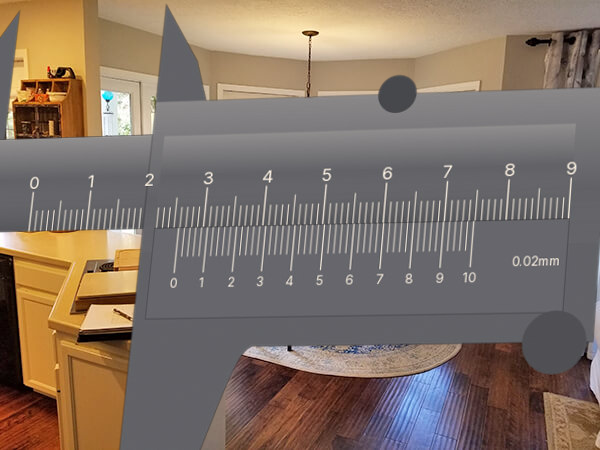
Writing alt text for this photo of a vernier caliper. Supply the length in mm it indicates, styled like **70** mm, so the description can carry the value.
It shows **25.8** mm
